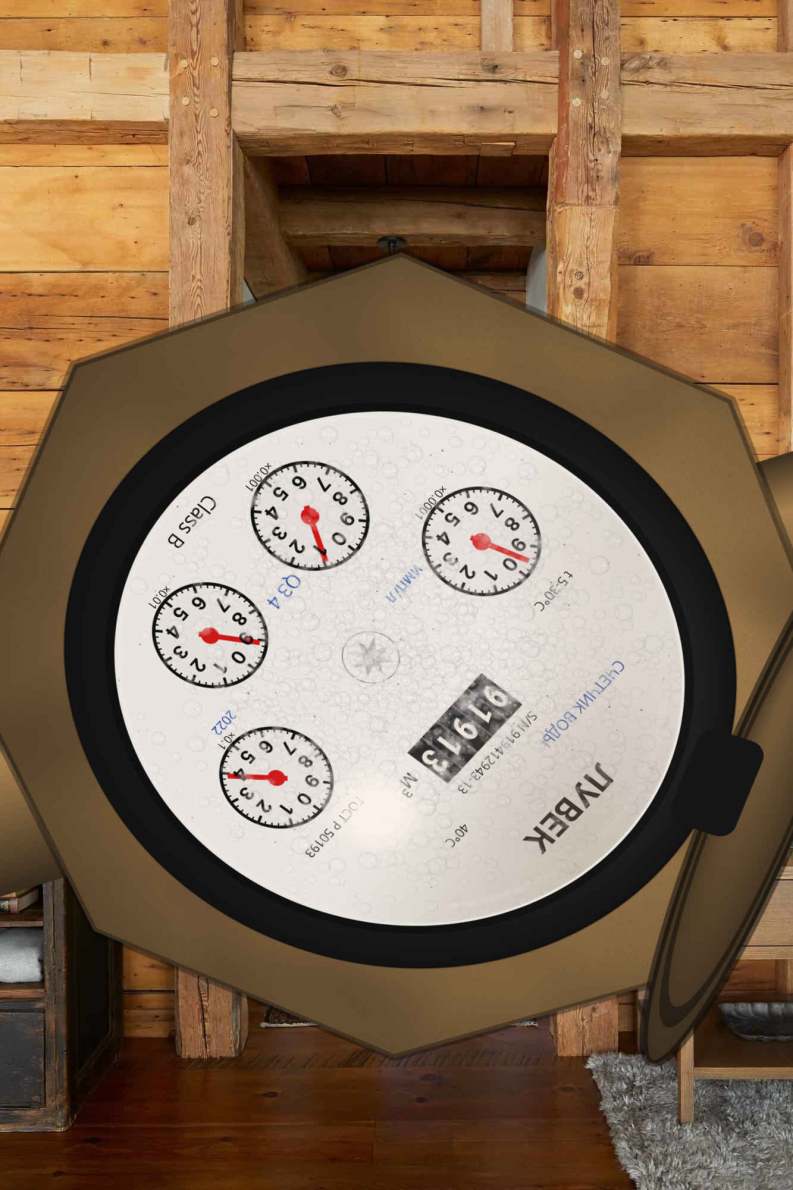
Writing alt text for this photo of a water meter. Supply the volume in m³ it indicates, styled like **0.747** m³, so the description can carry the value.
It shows **91913.3909** m³
